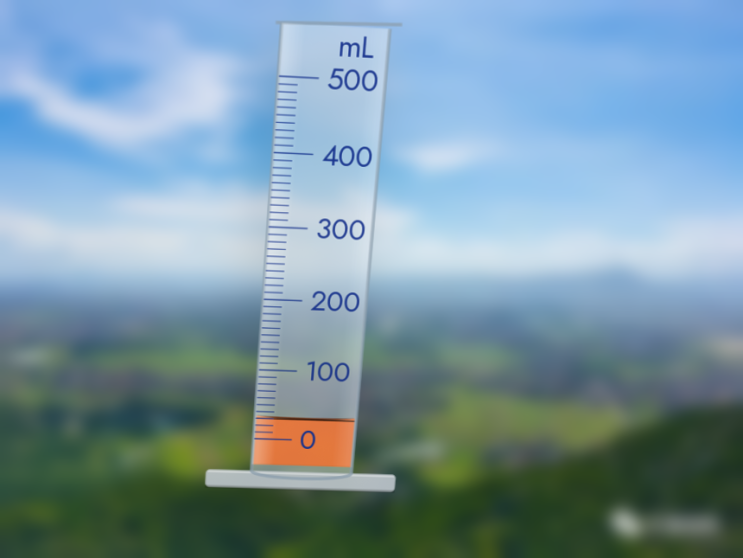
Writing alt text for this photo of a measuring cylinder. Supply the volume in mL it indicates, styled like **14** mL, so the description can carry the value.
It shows **30** mL
